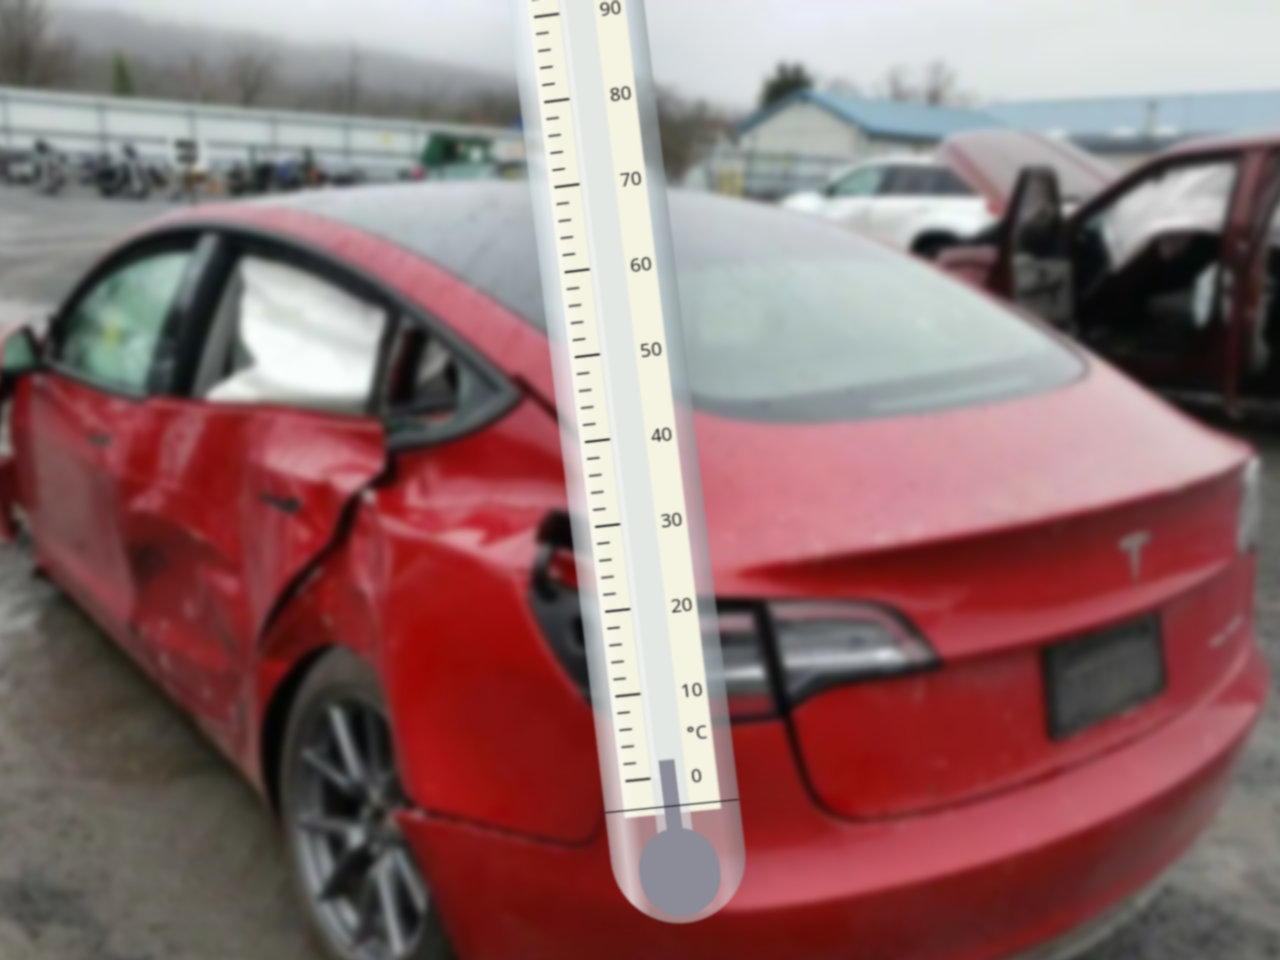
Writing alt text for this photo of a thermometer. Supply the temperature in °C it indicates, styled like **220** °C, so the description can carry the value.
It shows **2** °C
